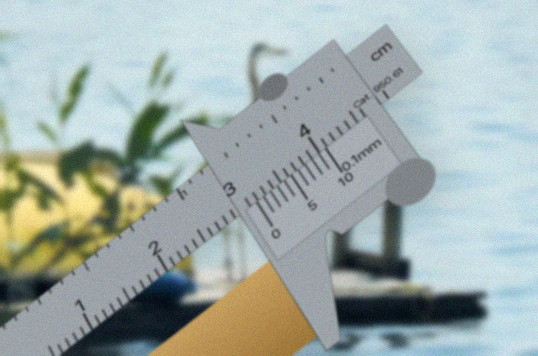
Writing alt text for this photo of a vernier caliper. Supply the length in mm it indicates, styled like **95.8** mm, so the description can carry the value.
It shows **31.8** mm
